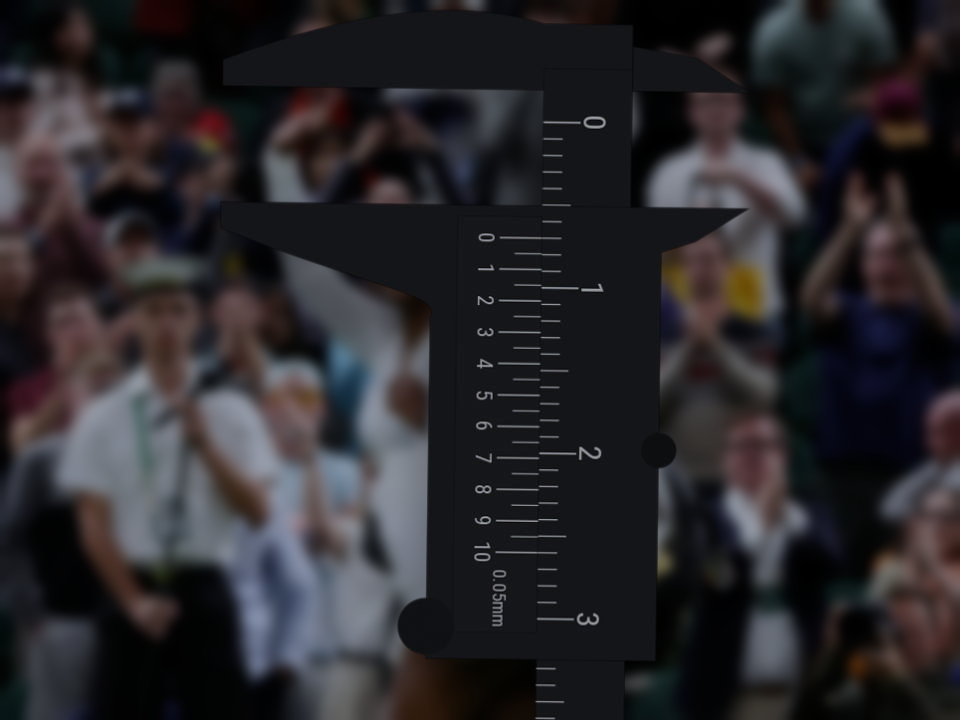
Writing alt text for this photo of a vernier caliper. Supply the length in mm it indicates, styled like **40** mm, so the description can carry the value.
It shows **7.0** mm
